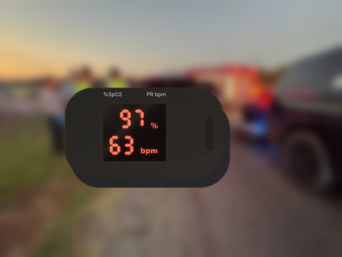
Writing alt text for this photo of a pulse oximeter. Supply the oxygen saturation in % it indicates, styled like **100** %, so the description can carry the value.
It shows **97** %
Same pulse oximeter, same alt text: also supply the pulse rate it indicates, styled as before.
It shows **63** bpm
